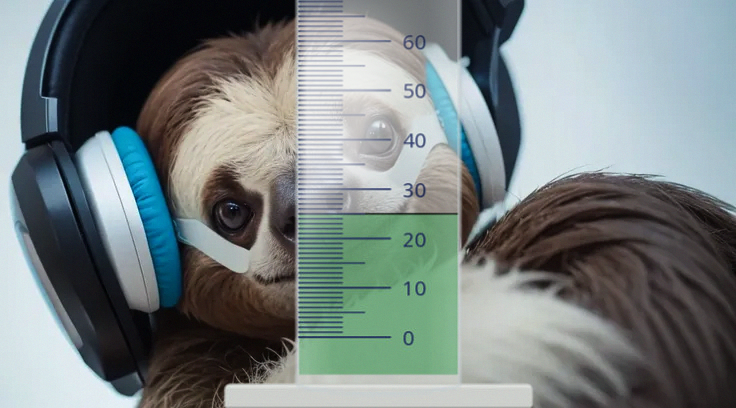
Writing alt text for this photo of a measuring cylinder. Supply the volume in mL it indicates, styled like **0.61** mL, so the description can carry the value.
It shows **25** mL
